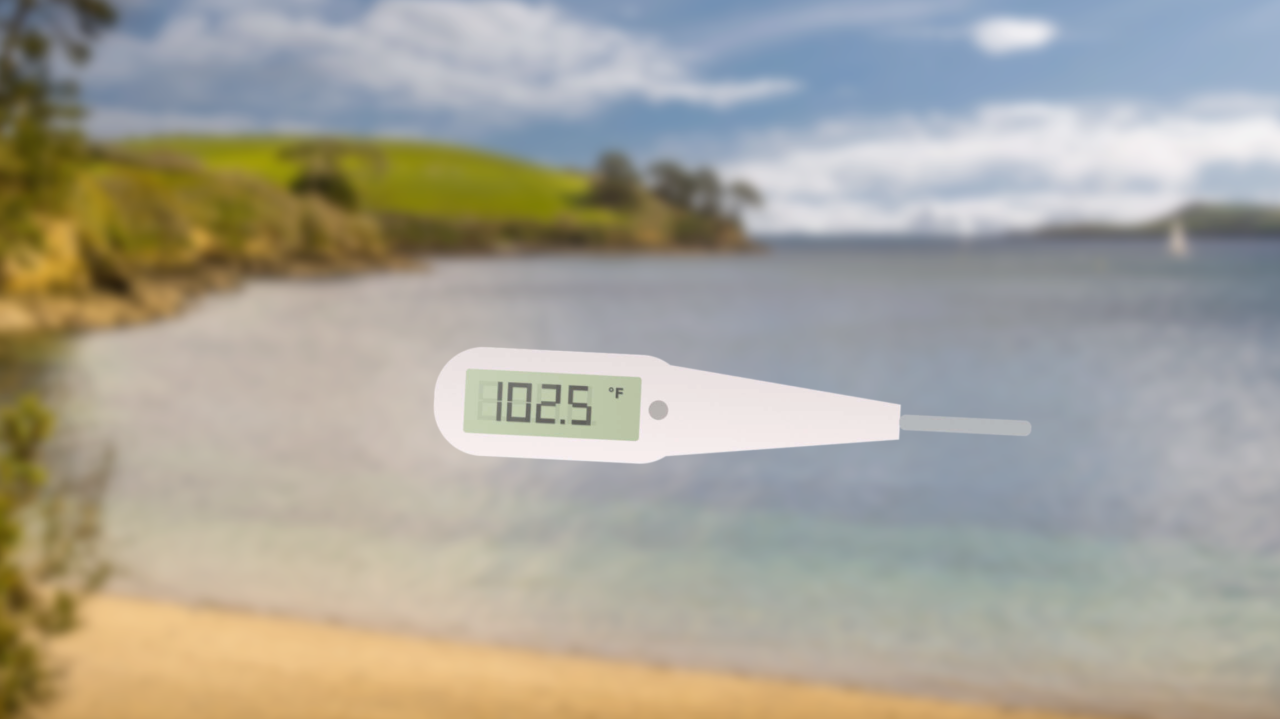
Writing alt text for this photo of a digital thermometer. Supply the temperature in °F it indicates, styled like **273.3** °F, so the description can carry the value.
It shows **102.5** °F
